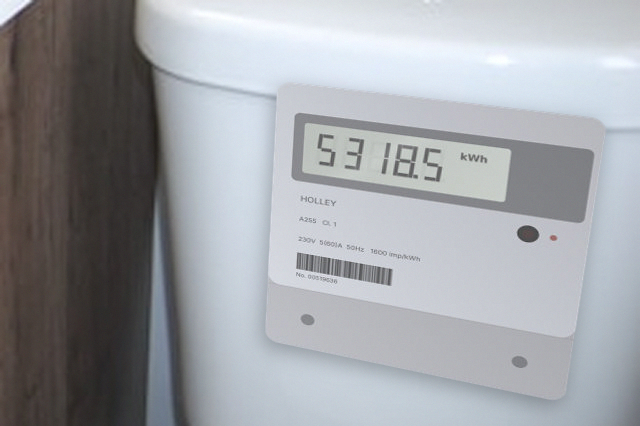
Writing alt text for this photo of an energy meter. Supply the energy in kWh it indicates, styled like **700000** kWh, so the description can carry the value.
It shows **5318.5** kWh
